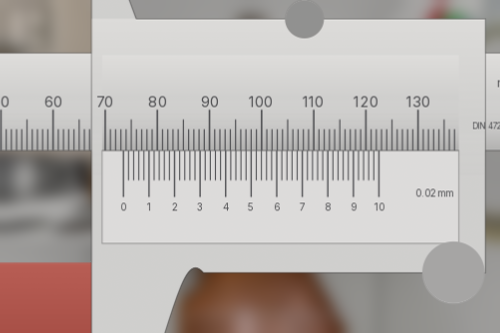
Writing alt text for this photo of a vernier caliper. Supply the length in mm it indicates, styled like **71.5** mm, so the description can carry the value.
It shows **73.5** mm
